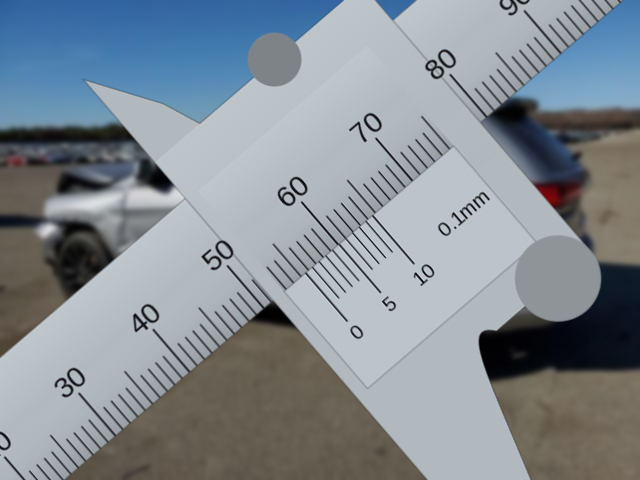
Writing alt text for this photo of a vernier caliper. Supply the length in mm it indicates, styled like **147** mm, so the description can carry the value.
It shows **55.6** mm
